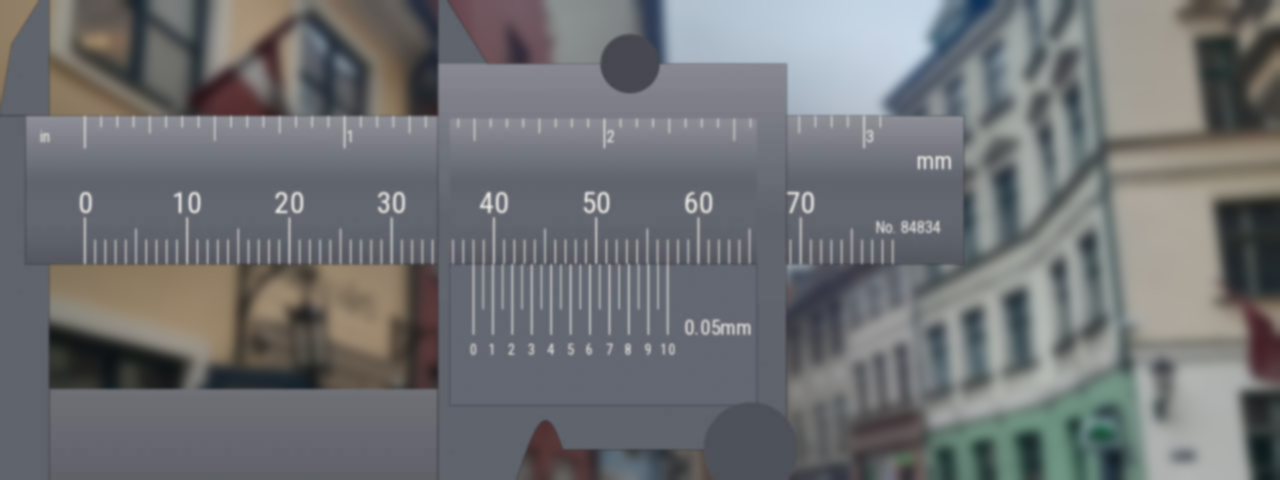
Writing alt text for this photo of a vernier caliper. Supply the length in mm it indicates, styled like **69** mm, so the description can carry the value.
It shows **38.0** mm
